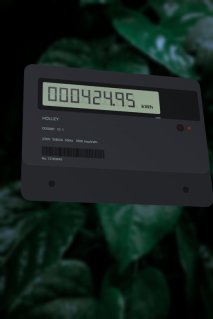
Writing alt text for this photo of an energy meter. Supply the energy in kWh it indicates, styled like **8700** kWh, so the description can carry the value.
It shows **424.95** kWh
